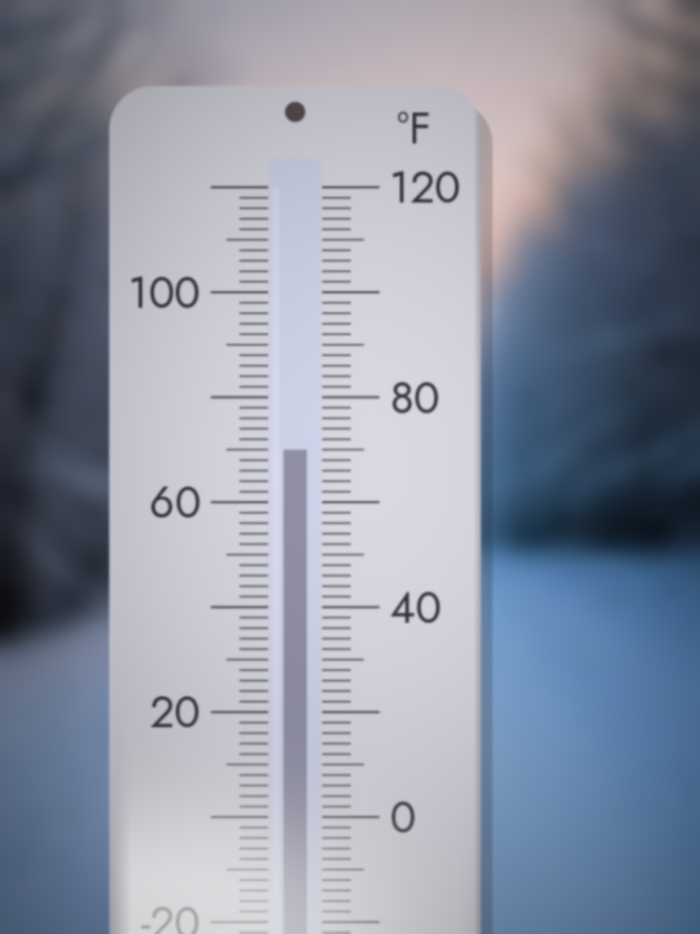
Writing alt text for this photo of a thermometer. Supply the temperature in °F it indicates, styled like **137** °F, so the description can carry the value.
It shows **70** °F
